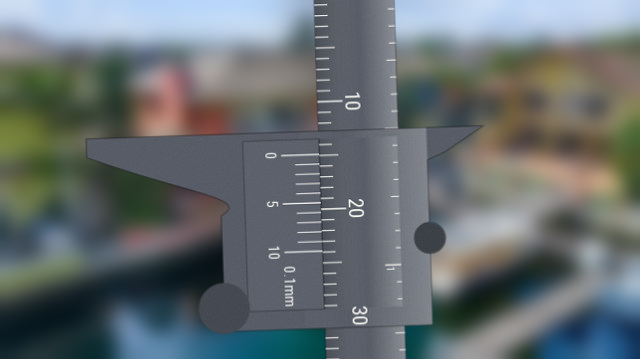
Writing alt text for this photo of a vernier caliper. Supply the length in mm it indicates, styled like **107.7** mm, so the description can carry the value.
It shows **14.9** mm
